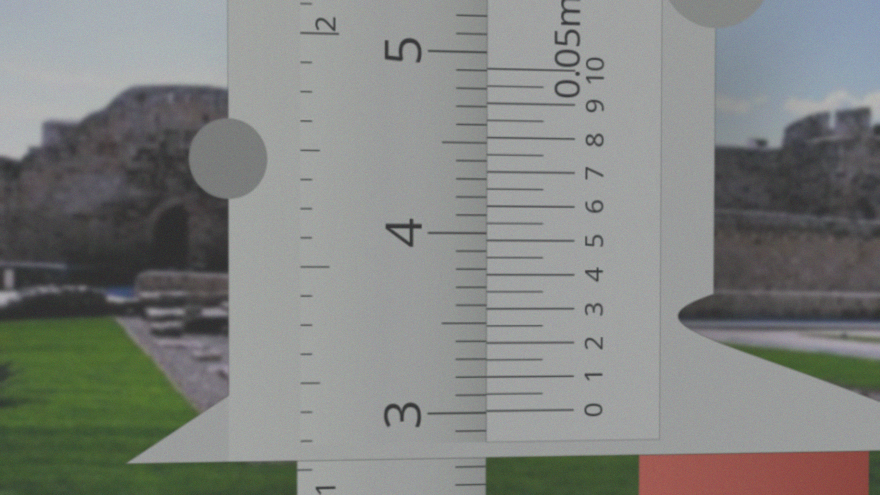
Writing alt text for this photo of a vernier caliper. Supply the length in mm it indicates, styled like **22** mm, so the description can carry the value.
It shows **30.1** mm
